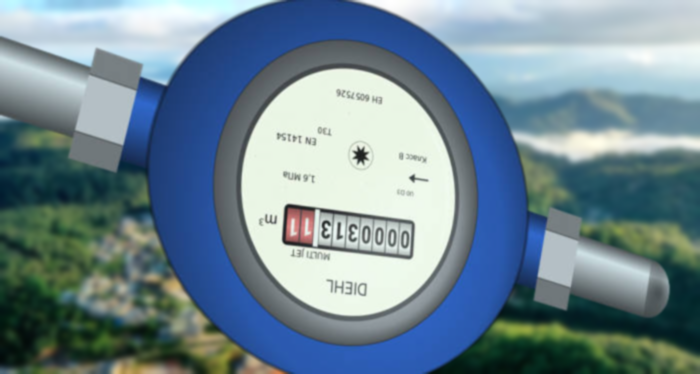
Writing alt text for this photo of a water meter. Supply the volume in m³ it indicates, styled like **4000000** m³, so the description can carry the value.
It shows **313.11** m³
